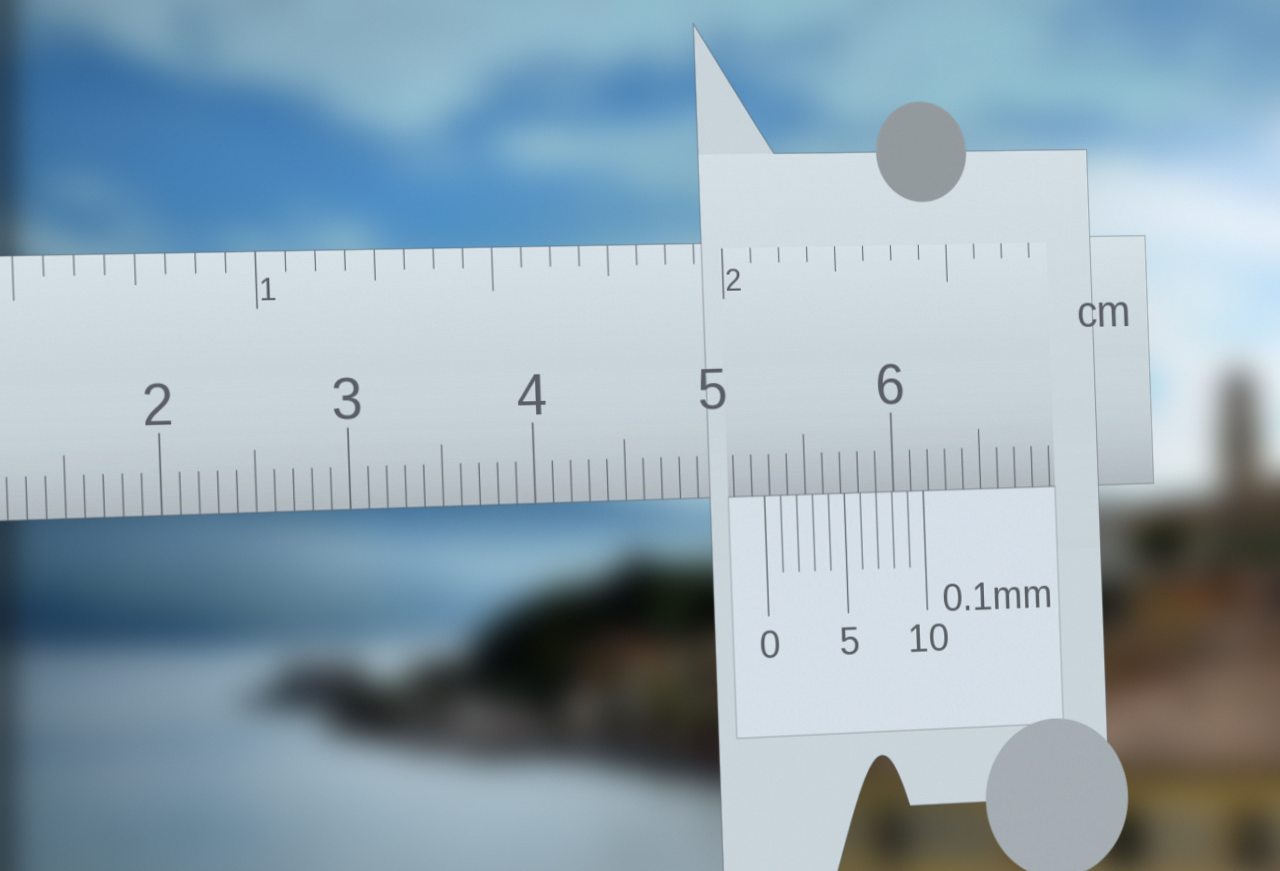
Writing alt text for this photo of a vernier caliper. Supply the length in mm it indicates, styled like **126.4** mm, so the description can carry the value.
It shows **52.7** mm
